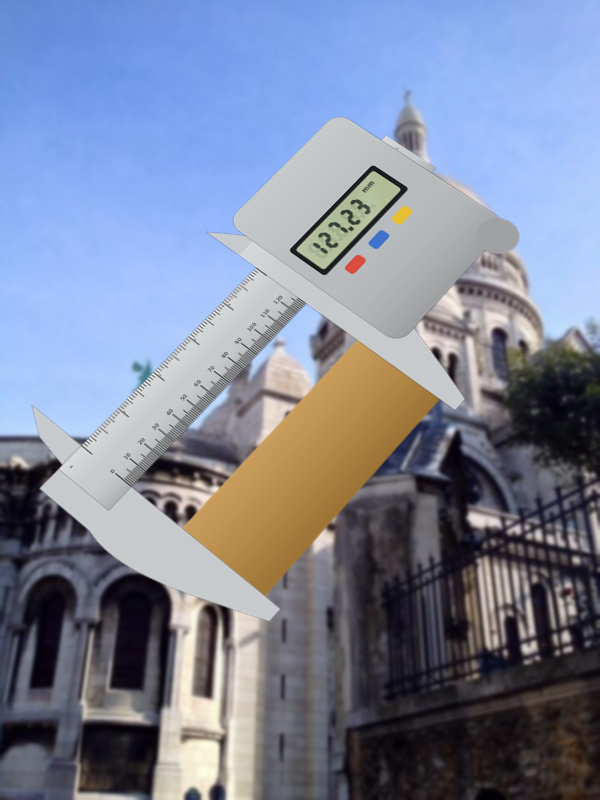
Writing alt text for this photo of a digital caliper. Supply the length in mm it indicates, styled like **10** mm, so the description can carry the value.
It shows **127.23** mm
